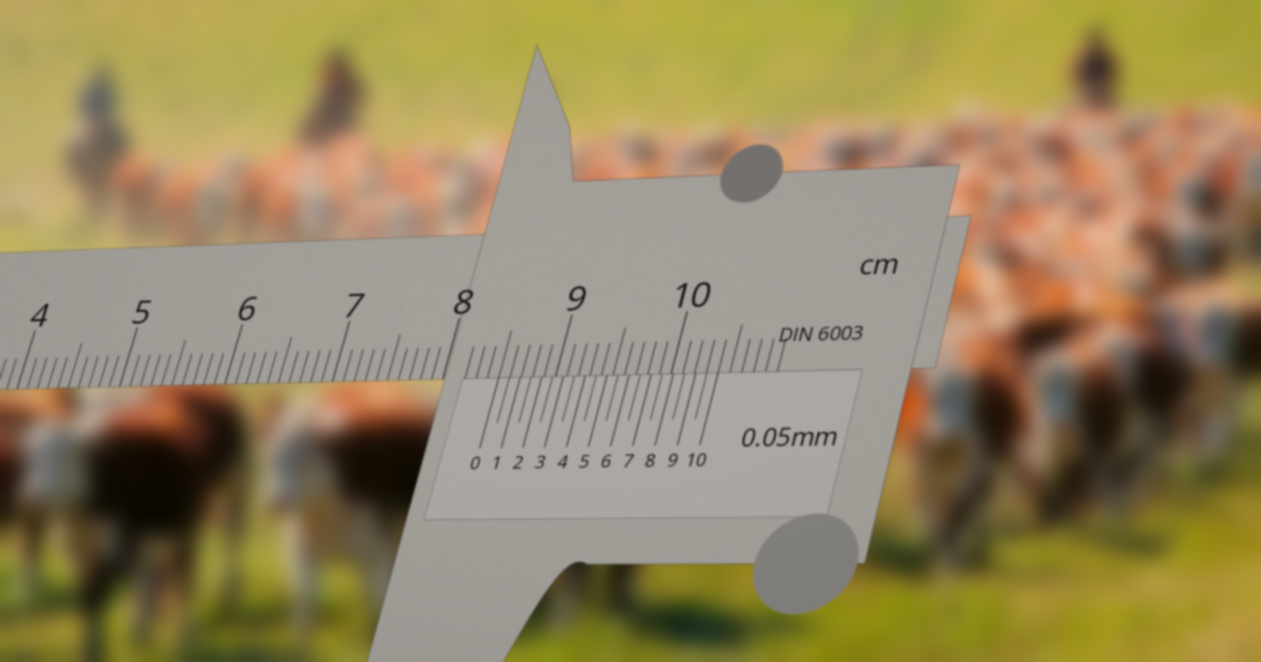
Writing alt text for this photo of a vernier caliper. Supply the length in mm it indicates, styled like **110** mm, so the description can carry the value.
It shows **85.0** mm
